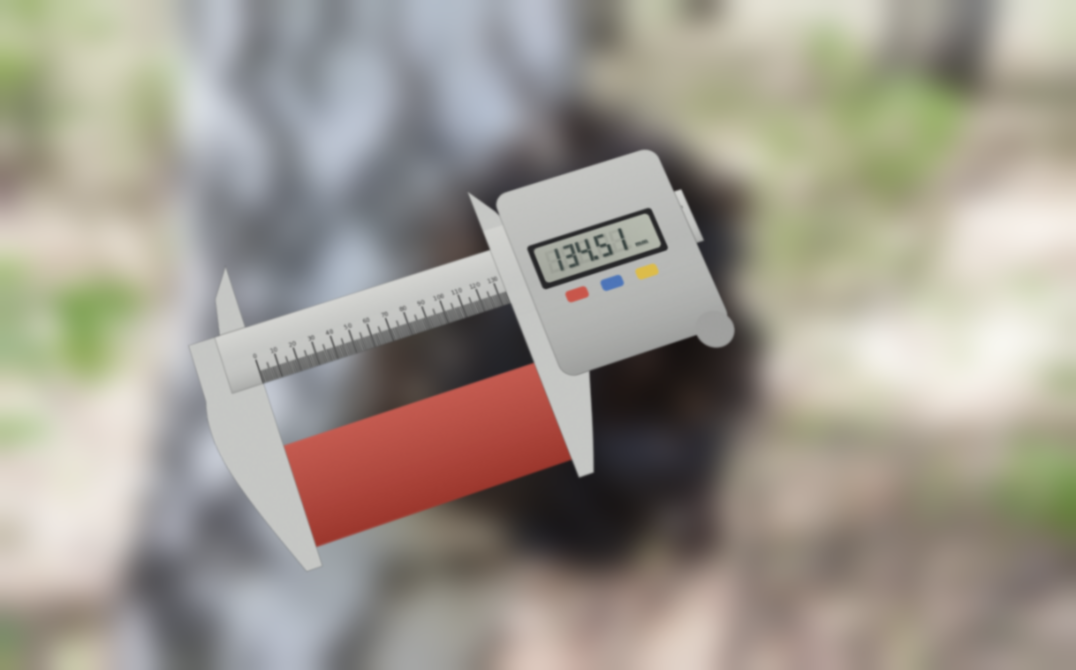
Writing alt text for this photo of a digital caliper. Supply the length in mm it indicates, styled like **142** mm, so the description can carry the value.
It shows **134.51** mm
